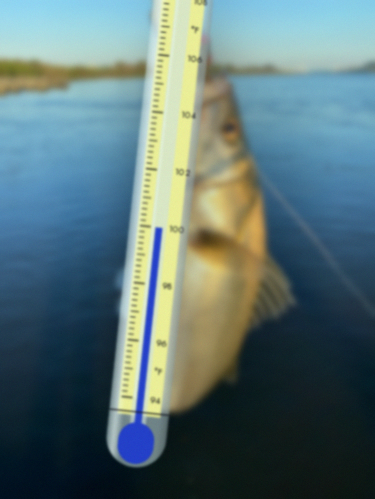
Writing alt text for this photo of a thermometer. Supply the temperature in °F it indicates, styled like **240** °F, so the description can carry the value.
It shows **100** °F
